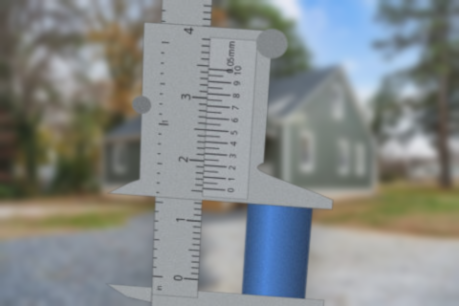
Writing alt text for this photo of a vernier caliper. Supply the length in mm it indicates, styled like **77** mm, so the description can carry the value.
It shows **15.5** mm
